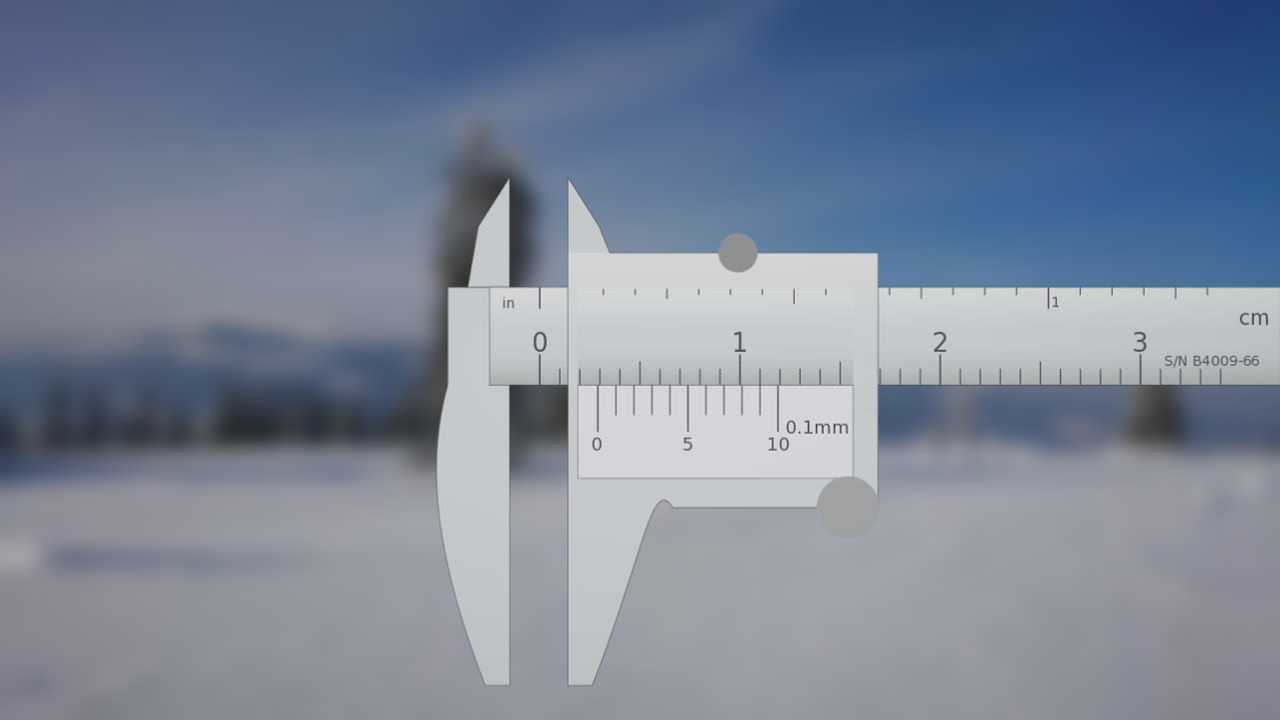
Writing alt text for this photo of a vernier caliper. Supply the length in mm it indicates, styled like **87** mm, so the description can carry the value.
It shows **2.9** mm
